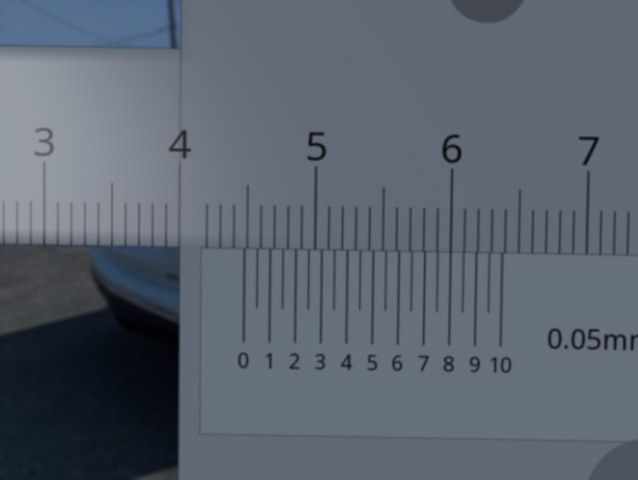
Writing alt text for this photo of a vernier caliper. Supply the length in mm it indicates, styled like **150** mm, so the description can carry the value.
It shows **44.8** mm
